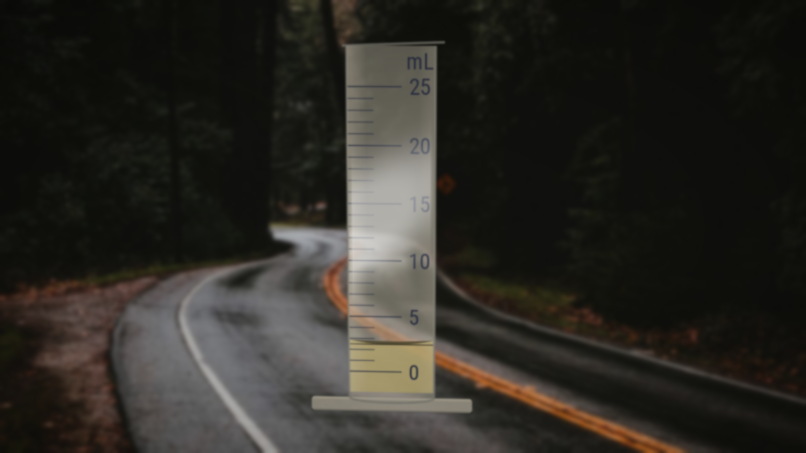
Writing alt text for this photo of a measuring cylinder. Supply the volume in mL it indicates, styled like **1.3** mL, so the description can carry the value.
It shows **2.5** mL
